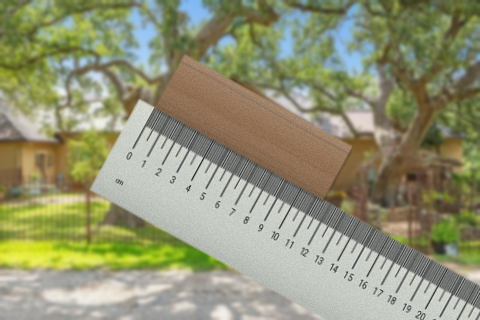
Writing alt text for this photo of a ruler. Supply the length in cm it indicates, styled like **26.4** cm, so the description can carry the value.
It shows **11.5** cm
